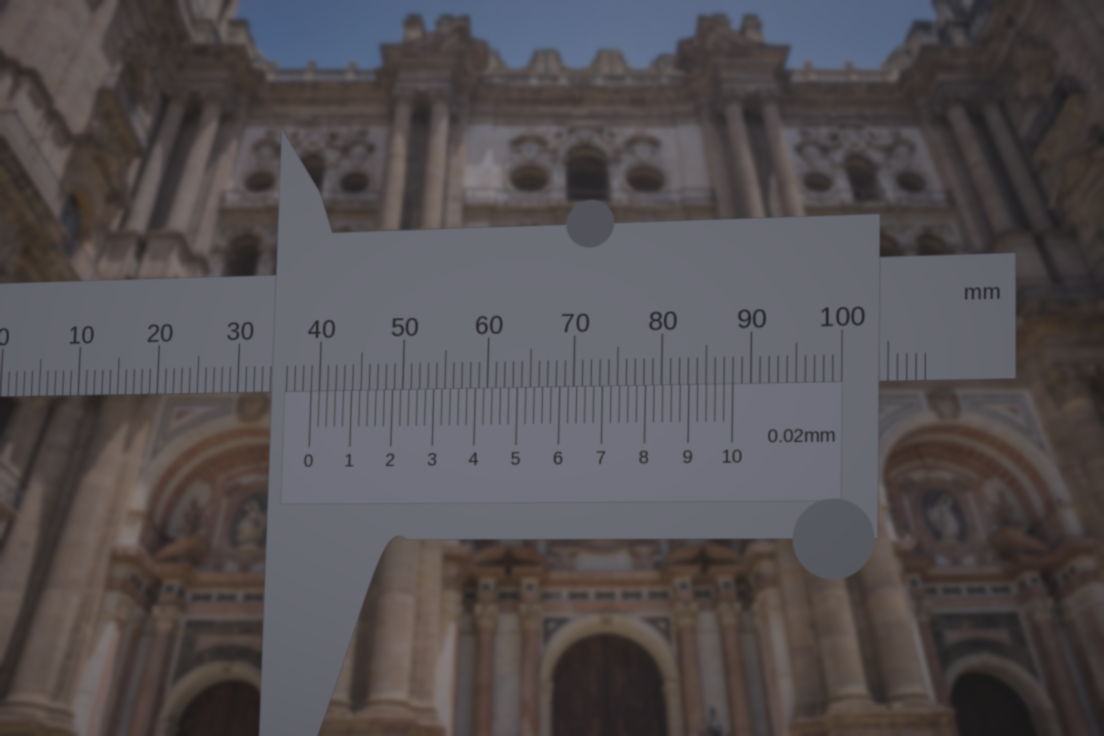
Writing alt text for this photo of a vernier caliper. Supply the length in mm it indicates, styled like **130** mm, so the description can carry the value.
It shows **39.0** mm
